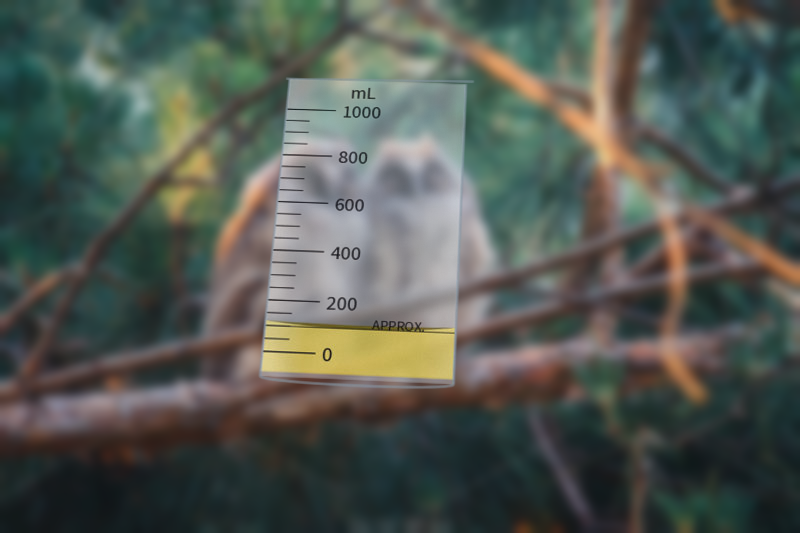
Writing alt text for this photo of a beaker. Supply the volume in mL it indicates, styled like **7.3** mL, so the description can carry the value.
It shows **100** mL
